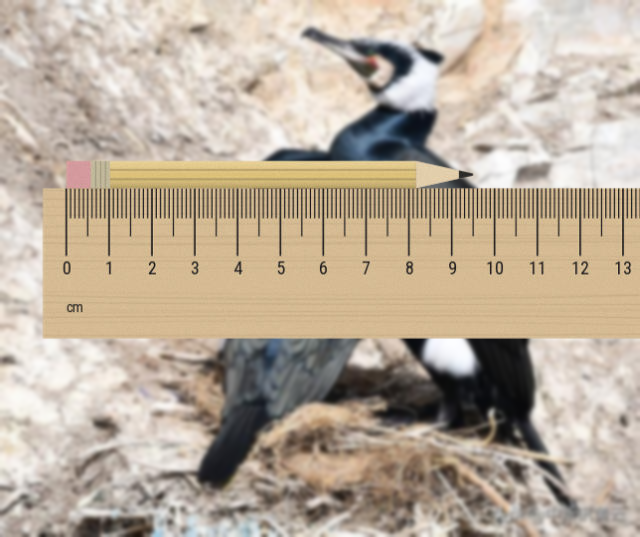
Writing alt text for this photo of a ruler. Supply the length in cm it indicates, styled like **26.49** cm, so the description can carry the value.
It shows **9.5** cm
